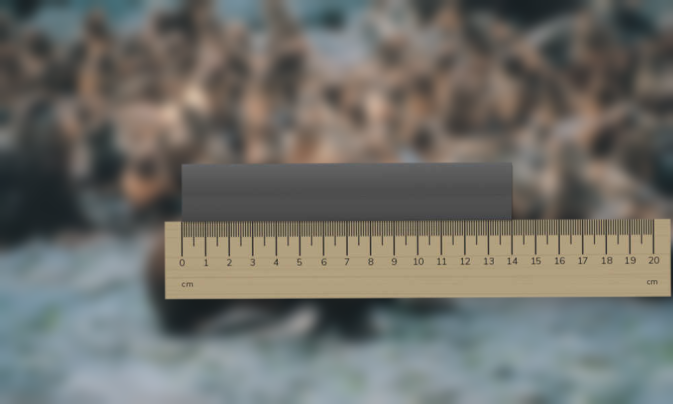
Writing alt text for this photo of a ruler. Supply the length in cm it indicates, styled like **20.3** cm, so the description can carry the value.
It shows **14** cm
